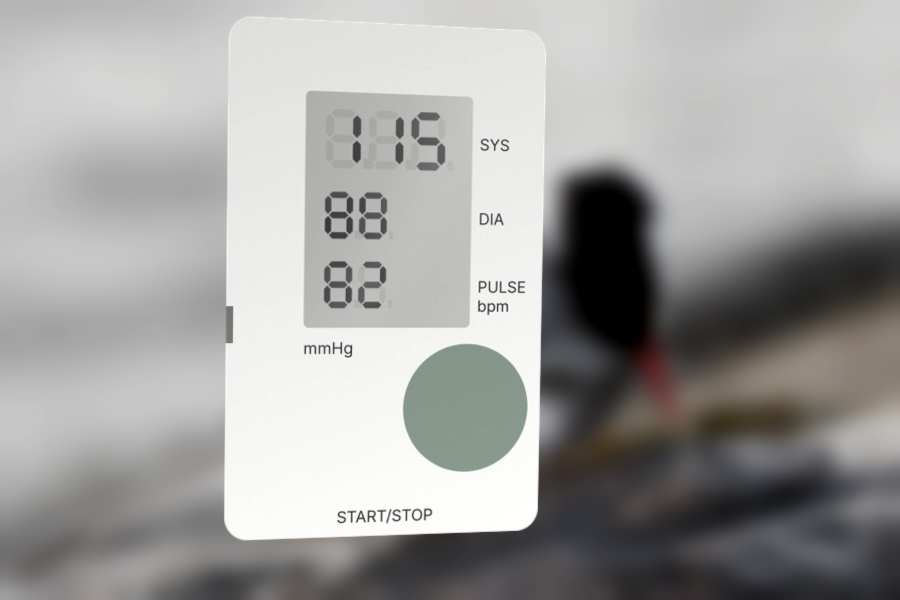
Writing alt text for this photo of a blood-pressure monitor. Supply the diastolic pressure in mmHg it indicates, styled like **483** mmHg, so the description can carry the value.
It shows **88** mmHg
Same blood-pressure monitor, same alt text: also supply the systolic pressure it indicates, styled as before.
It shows **115** mmHg
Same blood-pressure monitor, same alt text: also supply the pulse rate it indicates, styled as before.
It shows **82** bpm
